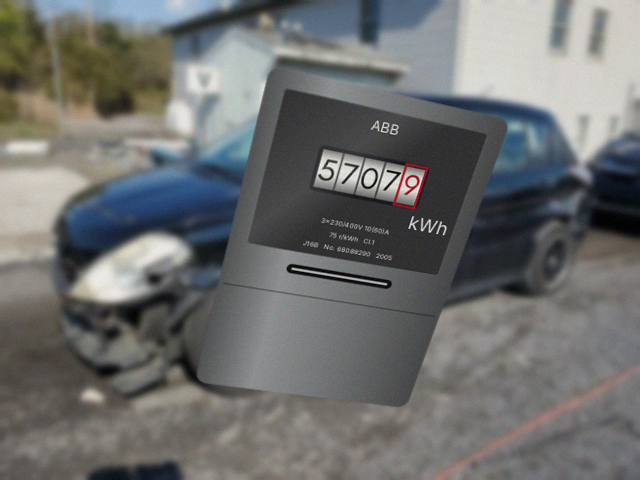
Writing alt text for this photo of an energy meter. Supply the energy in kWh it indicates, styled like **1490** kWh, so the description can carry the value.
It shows **5707.9** kWh
